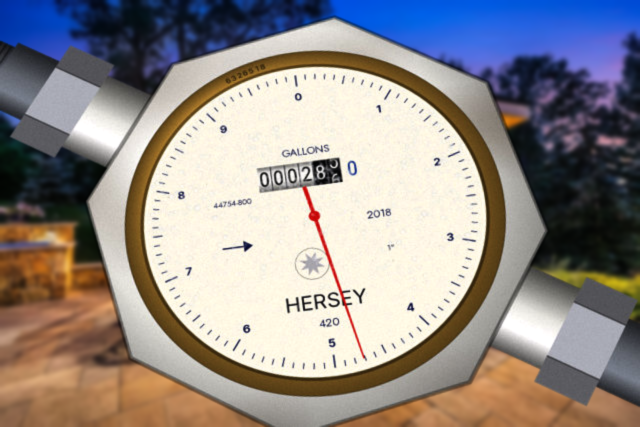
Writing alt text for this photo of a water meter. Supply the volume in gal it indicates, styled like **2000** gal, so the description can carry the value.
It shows **2854.7** gal
